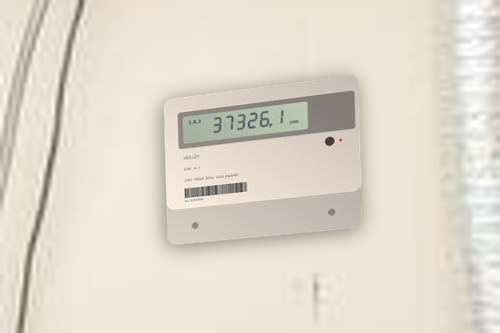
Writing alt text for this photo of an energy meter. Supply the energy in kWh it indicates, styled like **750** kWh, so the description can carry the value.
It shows **37326.1** kWh
